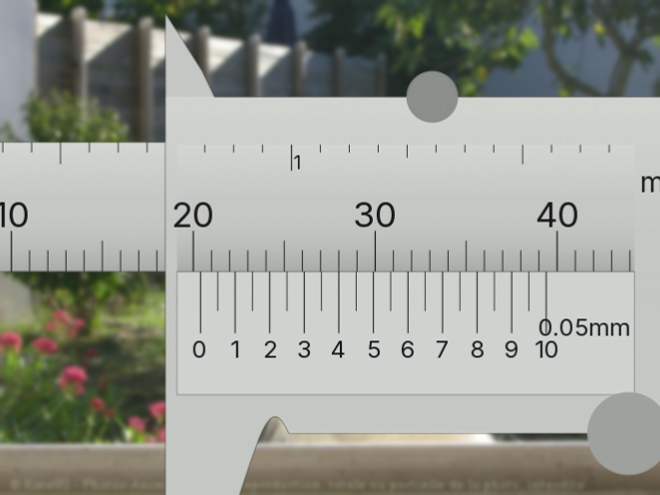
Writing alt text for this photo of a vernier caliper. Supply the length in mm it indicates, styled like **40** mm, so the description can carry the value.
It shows **20.4** mm
